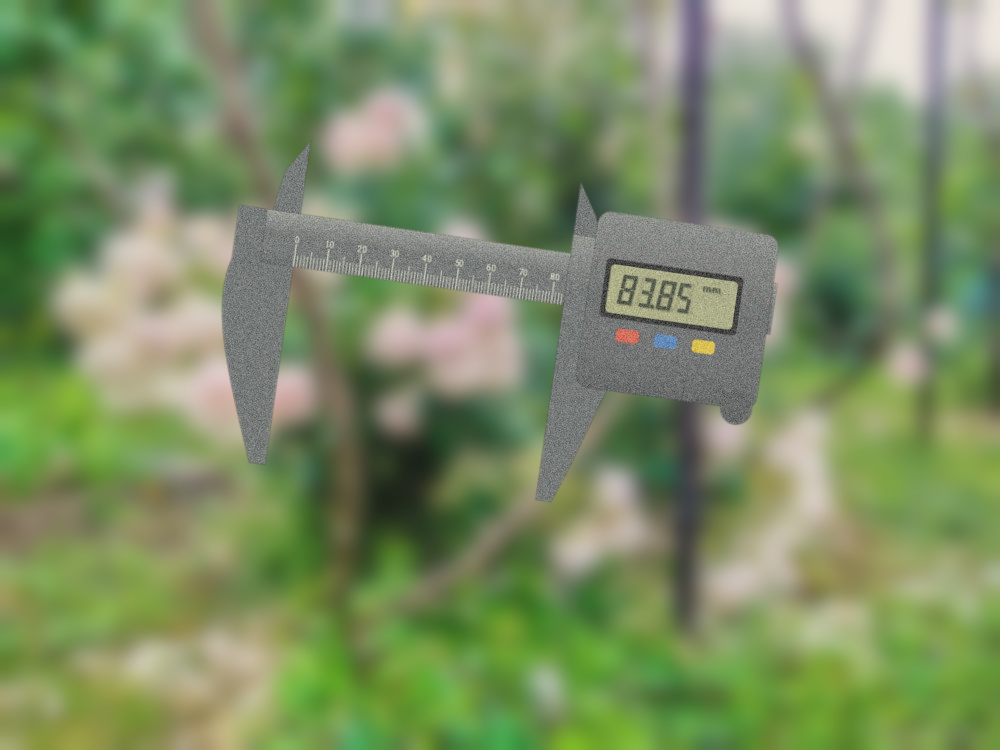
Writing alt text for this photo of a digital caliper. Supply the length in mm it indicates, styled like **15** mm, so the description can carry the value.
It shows **83.85** mm
